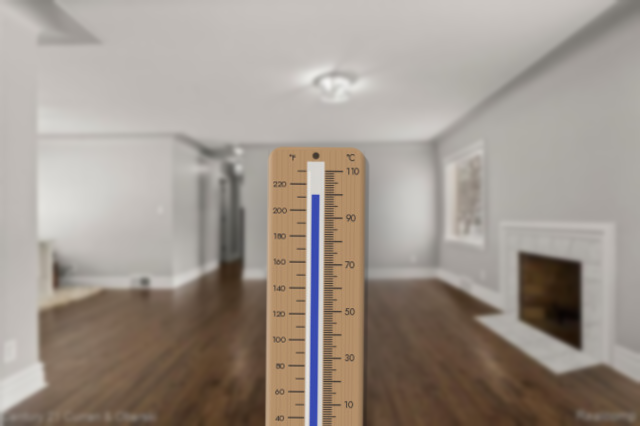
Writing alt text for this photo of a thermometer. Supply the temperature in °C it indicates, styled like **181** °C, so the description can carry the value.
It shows **100** °C
